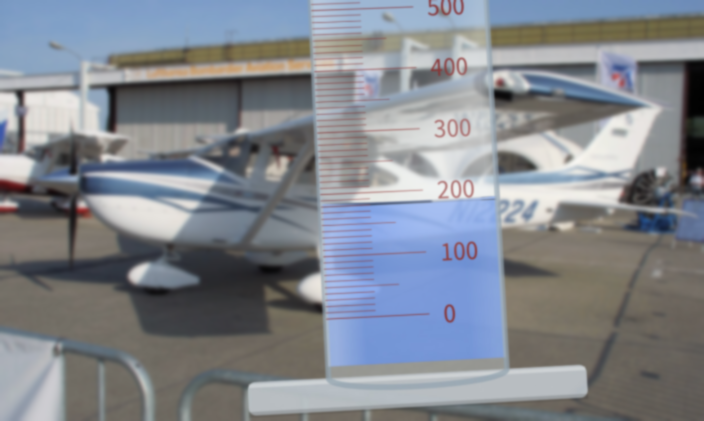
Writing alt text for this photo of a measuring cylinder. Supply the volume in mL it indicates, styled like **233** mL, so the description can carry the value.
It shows **180** mL
